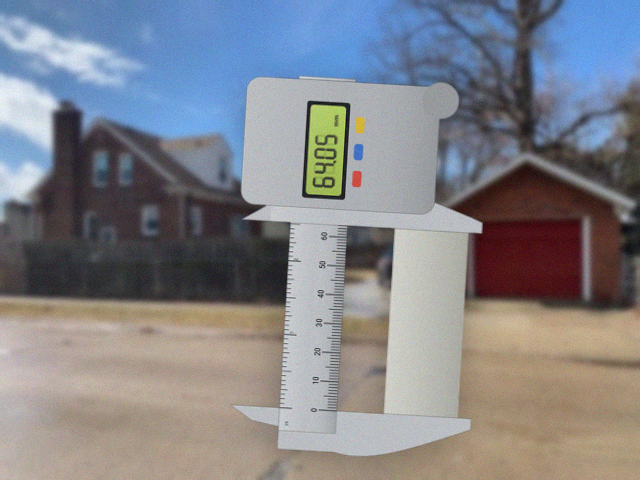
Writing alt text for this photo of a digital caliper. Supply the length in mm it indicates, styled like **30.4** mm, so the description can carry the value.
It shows **64.05** mm
